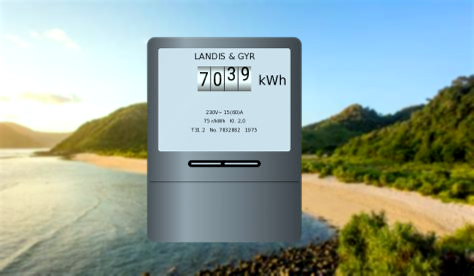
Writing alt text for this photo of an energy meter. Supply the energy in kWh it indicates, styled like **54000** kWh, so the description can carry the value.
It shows **7039** kWh
